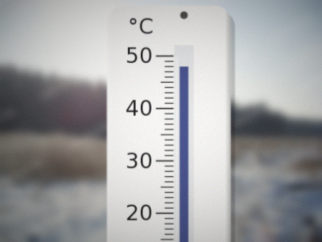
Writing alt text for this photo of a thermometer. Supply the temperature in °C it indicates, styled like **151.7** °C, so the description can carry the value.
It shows **48** °C
